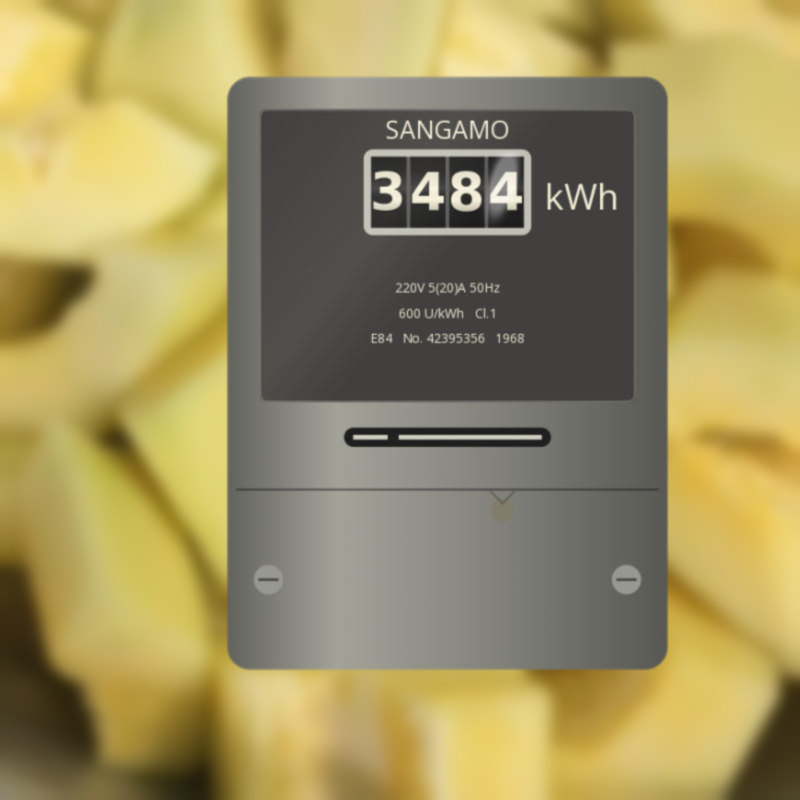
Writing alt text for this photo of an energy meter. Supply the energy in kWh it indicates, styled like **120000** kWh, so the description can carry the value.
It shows **3484** kWh
